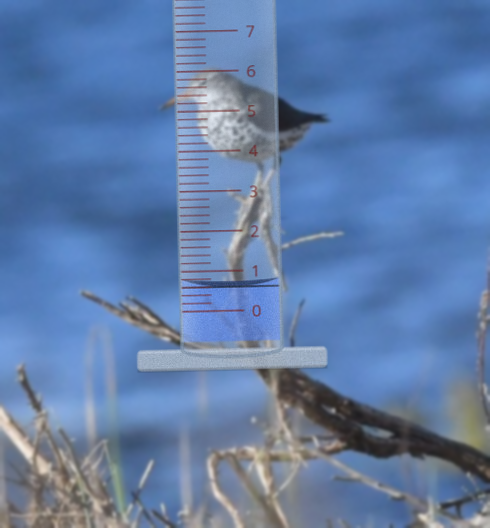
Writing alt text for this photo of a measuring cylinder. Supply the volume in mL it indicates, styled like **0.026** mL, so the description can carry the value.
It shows **0.6** mL
